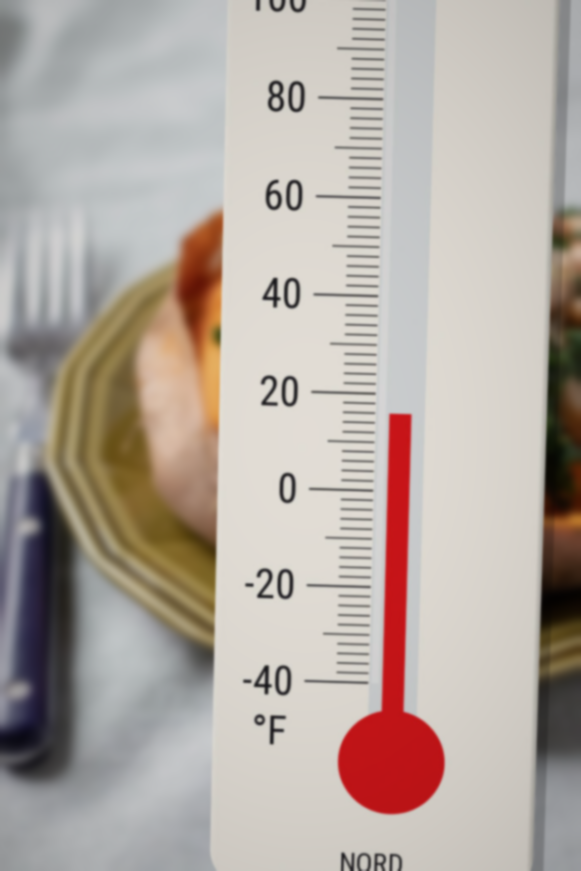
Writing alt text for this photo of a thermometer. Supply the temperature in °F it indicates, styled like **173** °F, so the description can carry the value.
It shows **16** °F
